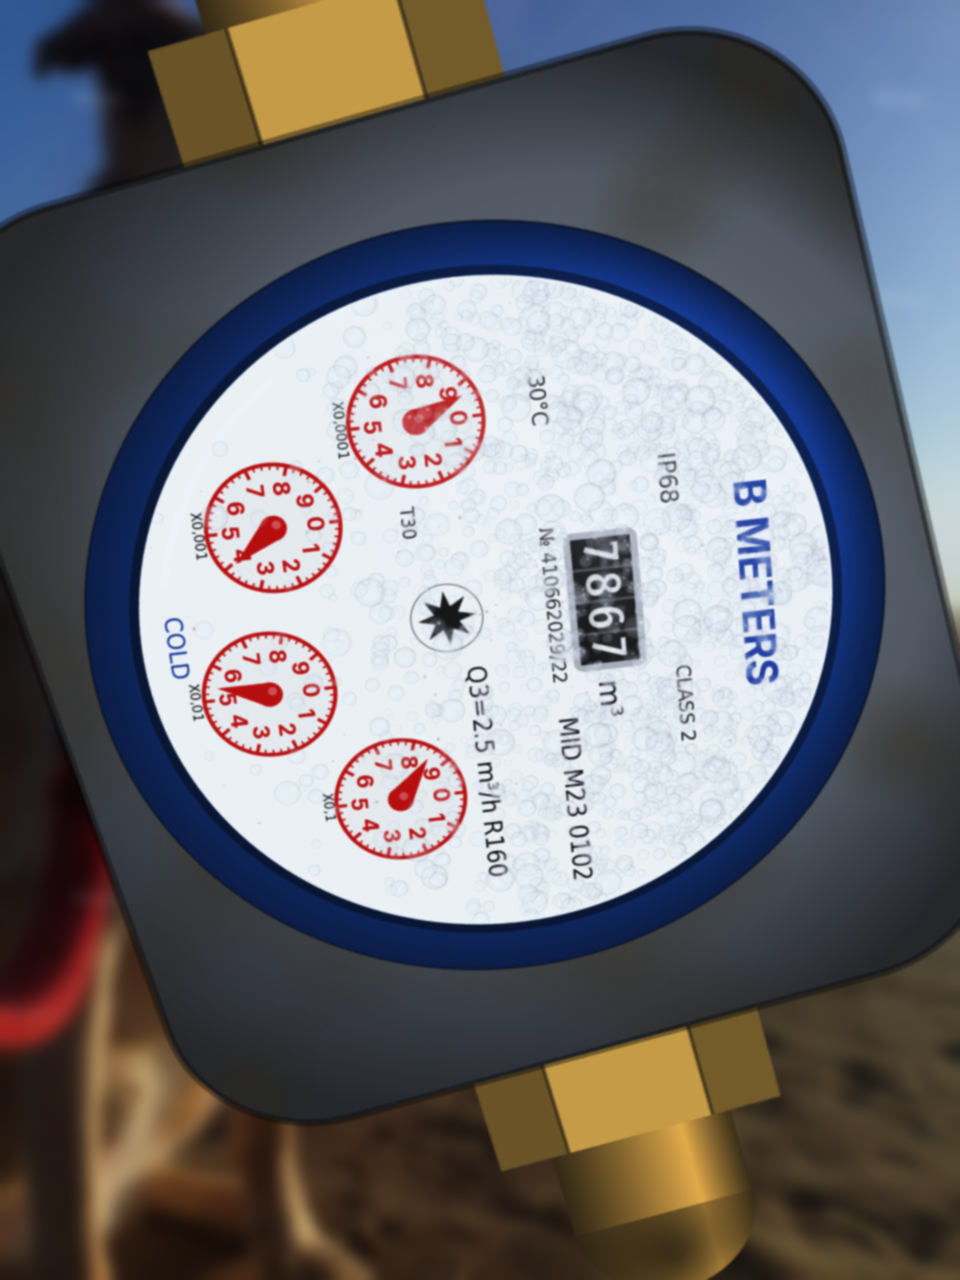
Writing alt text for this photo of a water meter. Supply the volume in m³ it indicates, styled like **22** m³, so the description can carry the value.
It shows **7867.8539** m³
